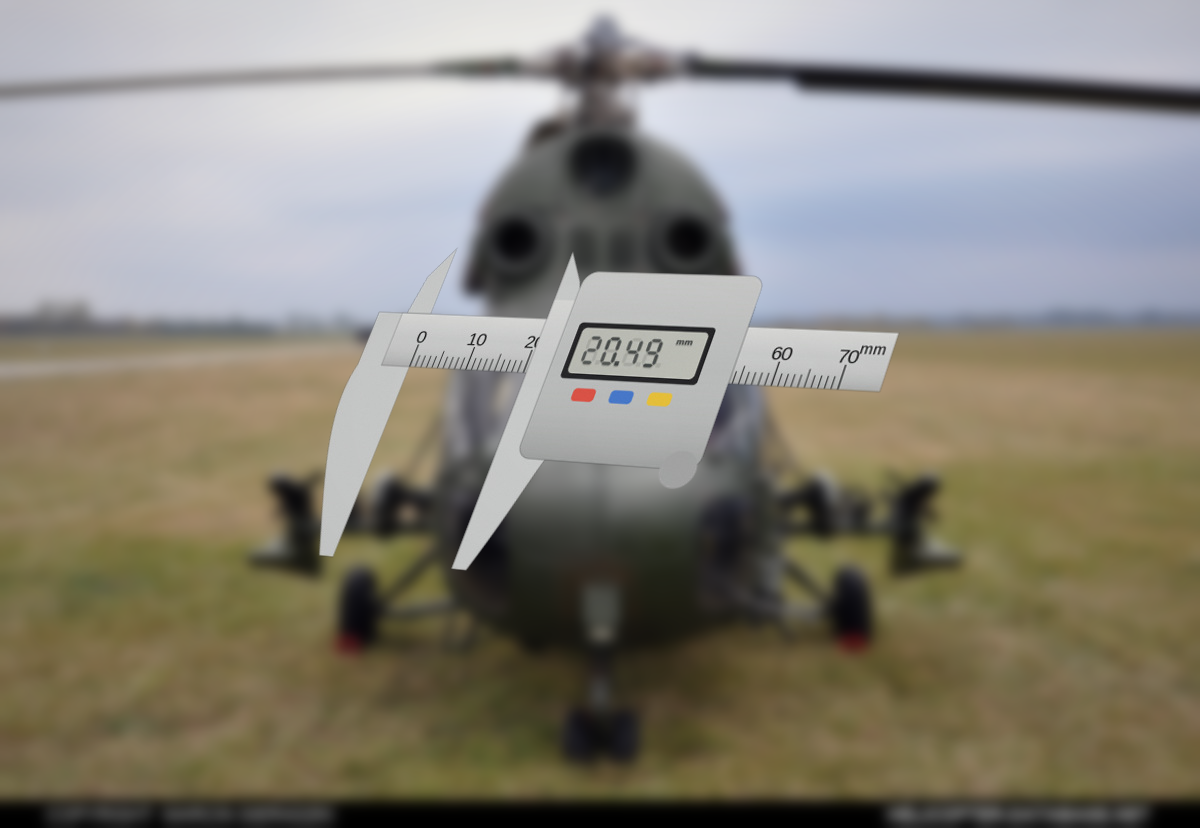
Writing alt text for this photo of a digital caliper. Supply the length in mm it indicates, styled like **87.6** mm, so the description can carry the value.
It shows **20.49** mm
